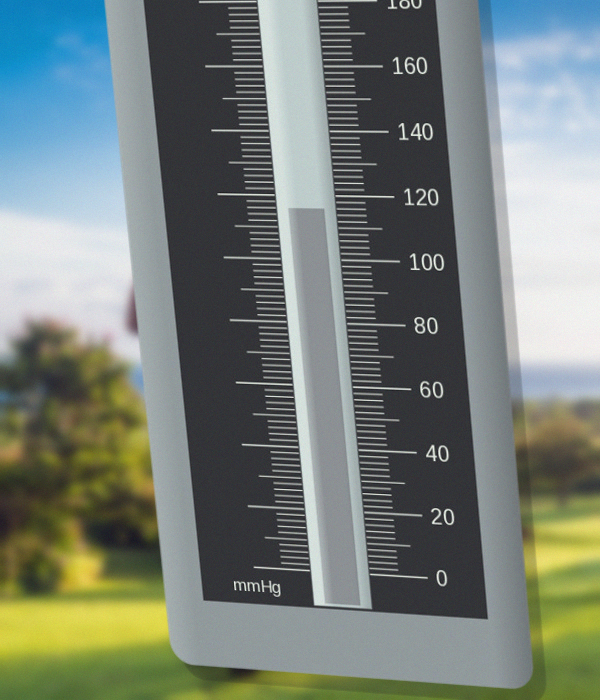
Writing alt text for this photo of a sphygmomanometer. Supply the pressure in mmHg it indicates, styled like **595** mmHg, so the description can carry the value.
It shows **116** mmHg
